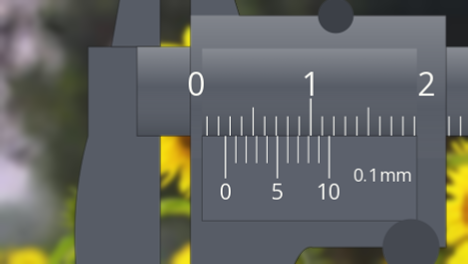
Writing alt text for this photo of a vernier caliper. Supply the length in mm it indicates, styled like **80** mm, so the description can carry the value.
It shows **2.6** mm
